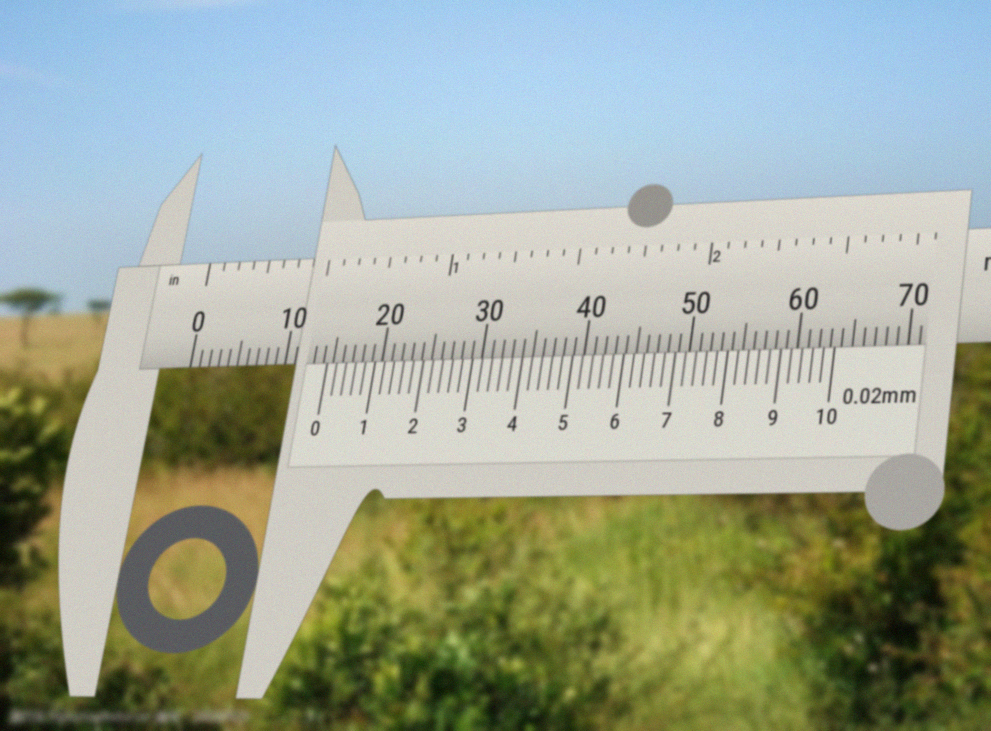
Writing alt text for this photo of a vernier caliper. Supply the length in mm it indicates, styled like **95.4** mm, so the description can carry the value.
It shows **14.4** mm
